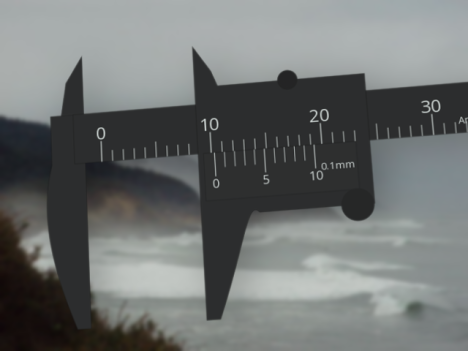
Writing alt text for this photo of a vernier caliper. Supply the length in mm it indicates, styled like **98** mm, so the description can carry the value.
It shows **10.3** mm
